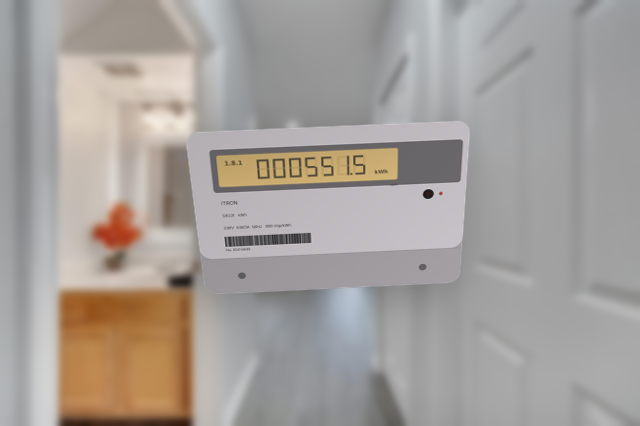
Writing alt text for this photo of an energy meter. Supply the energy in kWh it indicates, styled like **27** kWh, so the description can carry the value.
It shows **551.5** kWh
